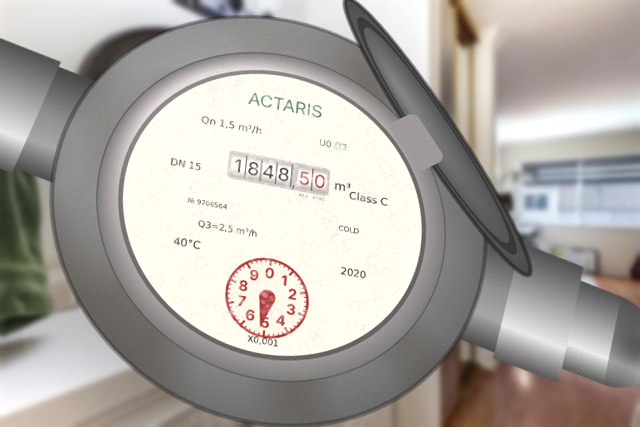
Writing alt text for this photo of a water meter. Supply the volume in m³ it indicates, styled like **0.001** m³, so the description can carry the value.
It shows **1848.505** m³
